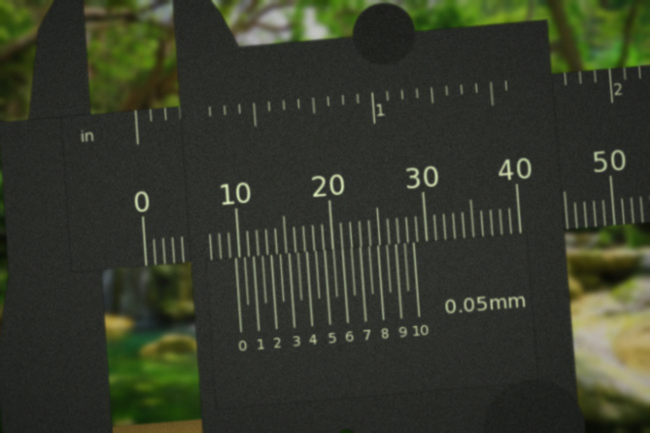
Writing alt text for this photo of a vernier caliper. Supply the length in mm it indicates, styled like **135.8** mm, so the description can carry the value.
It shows **9.6** mm
